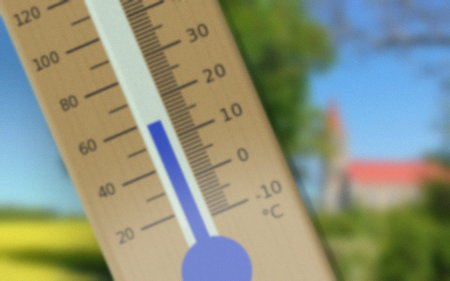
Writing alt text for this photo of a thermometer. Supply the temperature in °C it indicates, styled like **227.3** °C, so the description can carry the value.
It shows **15** °C
